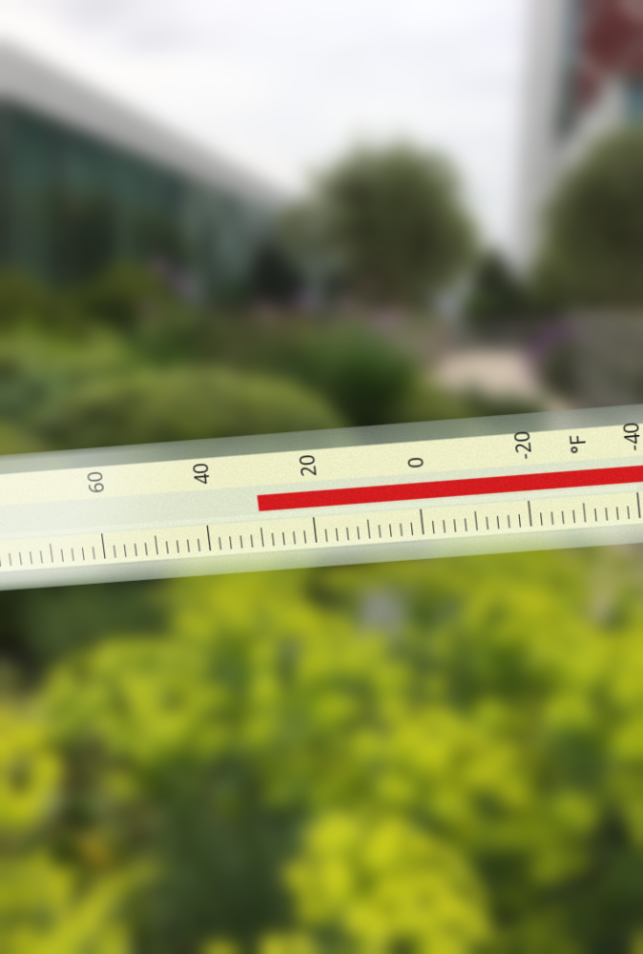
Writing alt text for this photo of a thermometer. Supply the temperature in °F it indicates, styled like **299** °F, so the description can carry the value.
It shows **30** °F
